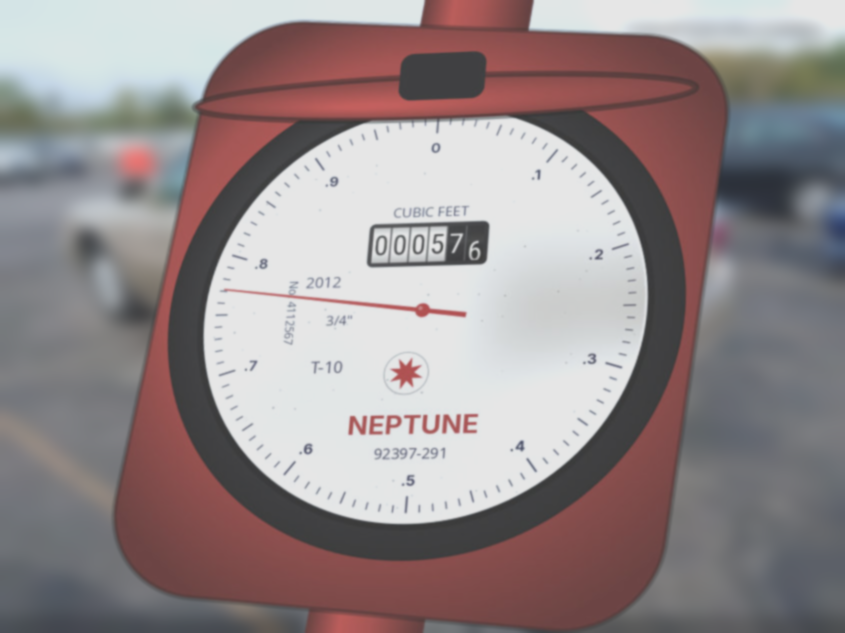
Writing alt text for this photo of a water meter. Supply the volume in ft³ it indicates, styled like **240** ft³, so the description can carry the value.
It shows **575.77** ft³
